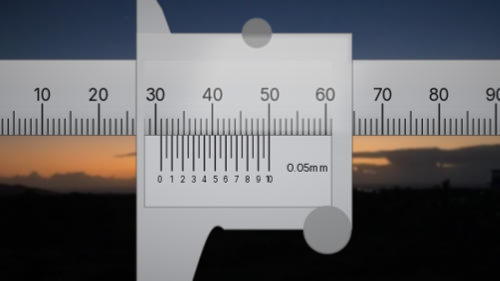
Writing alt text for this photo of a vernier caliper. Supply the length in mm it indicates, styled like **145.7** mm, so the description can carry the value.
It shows **31.0** mm
